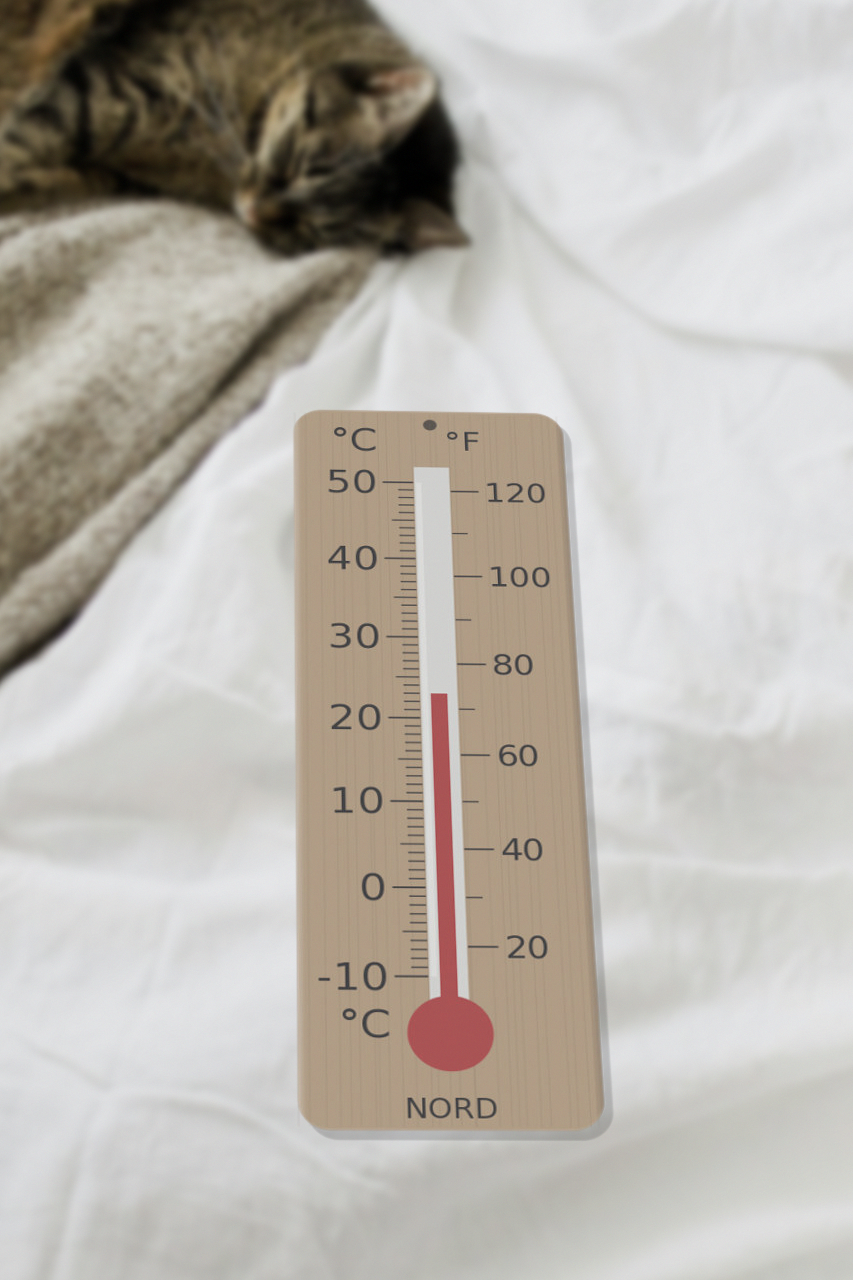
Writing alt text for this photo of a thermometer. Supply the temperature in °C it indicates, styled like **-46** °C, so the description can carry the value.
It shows **23** °C
